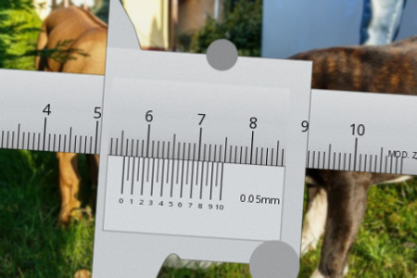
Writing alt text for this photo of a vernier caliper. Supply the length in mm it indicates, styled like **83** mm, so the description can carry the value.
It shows **55.6** mm
